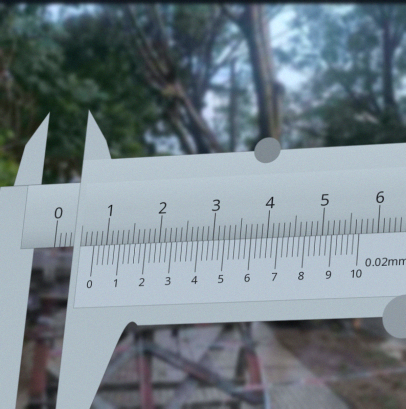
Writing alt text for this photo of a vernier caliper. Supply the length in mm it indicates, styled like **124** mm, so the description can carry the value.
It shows **7.6** mm
